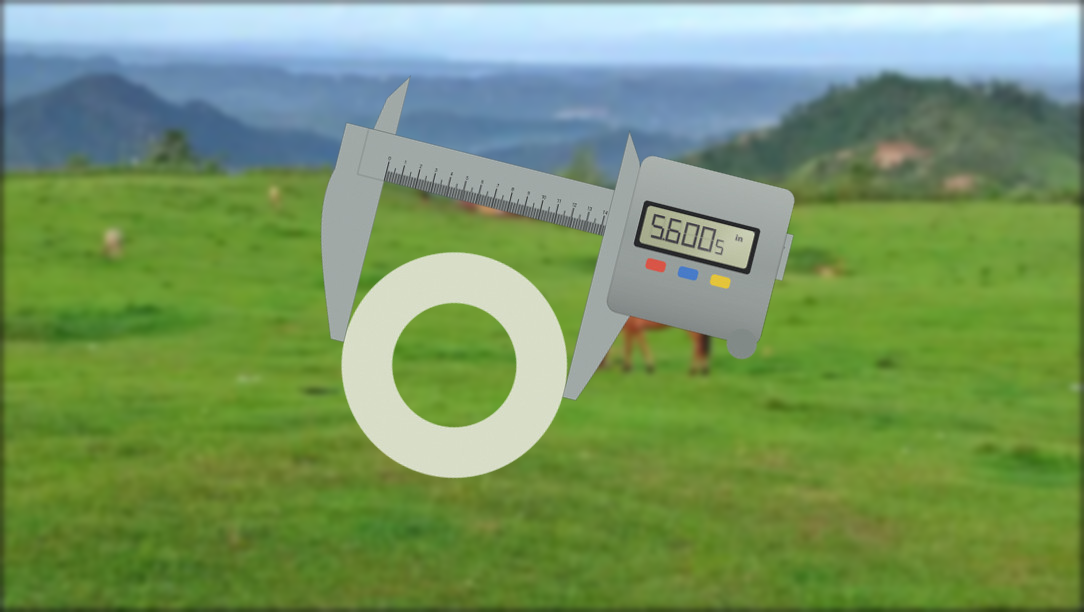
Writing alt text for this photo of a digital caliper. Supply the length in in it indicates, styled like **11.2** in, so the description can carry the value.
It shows **5.6005** in
